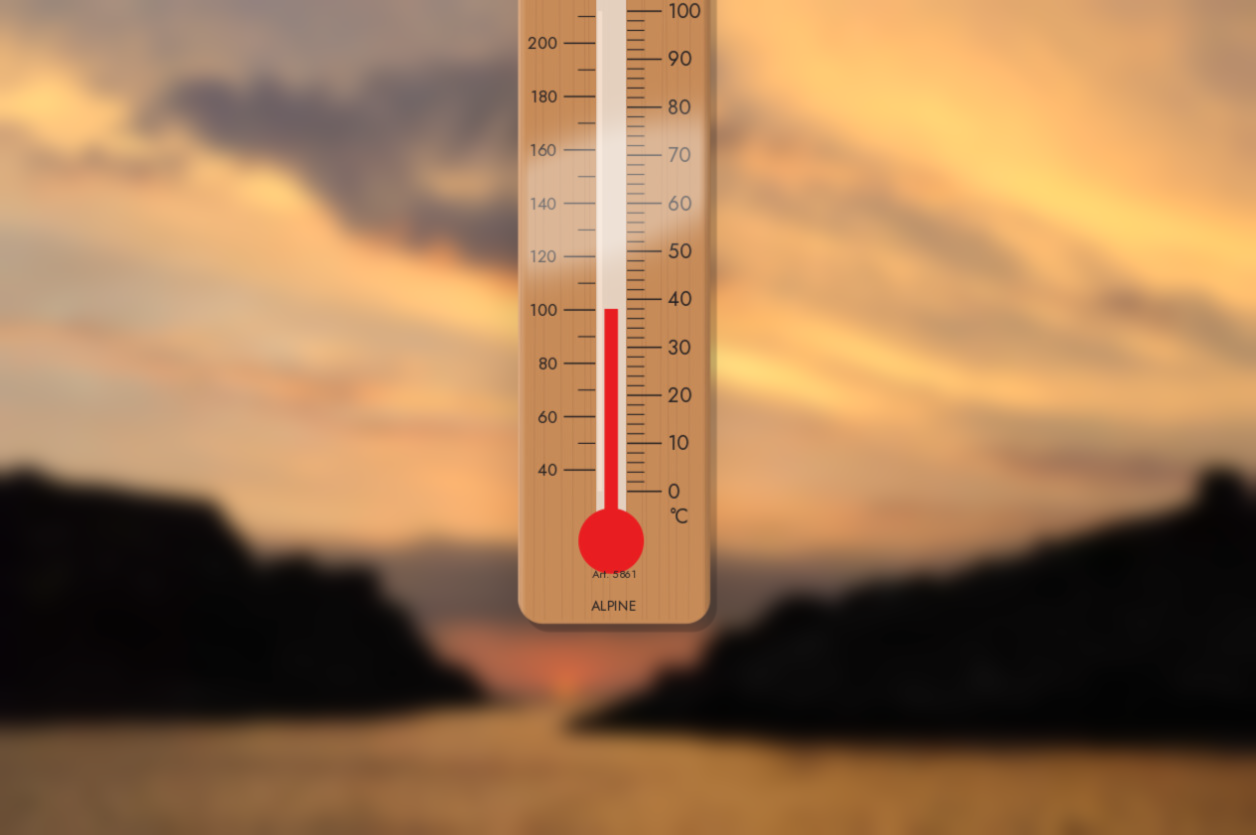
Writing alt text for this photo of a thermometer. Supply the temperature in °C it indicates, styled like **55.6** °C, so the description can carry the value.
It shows **38** °C
